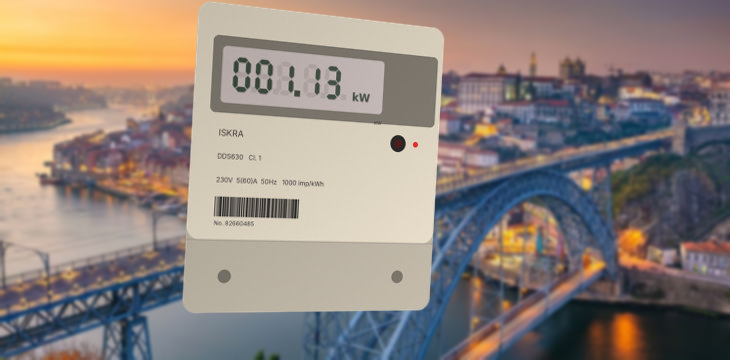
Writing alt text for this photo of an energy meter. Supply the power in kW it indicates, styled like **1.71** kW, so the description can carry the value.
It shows **1.13** kW
